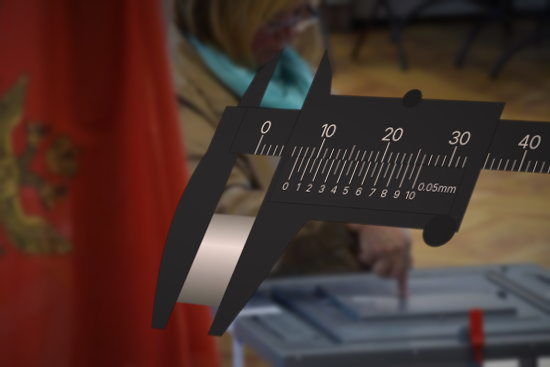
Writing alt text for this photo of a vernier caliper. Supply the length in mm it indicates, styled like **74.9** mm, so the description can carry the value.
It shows **7.0** mm
